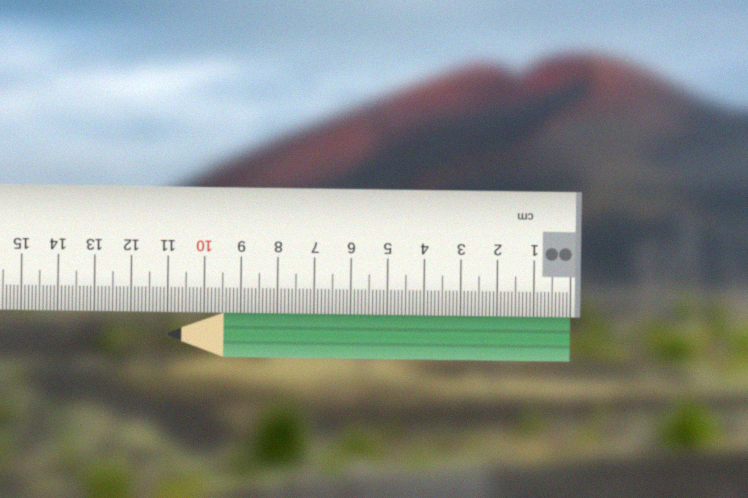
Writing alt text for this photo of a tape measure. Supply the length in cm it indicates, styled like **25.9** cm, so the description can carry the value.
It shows **11** cm
